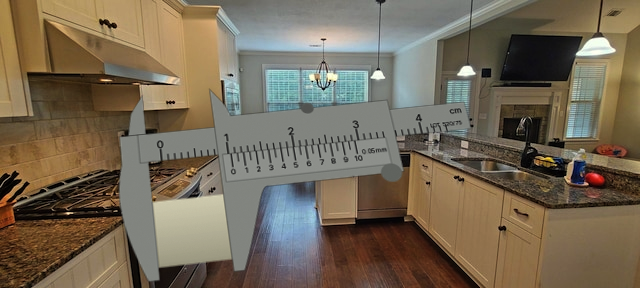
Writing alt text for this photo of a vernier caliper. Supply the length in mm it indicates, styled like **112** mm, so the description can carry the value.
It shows **10.4** mm
